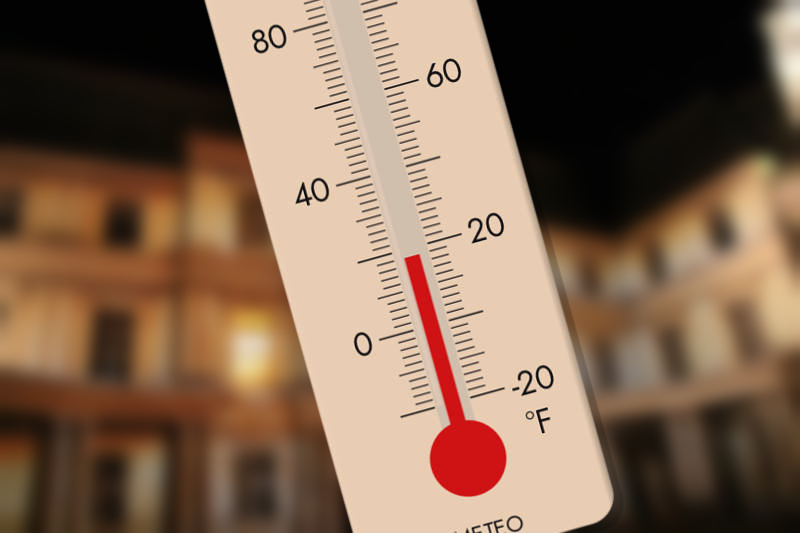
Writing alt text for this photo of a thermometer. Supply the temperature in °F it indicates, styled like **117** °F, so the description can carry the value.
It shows **18** °F
